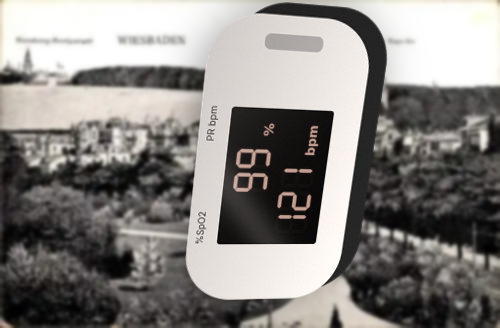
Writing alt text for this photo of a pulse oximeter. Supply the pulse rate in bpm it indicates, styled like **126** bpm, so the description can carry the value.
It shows **121** bpm
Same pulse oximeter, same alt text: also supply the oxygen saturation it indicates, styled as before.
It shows **99** %
